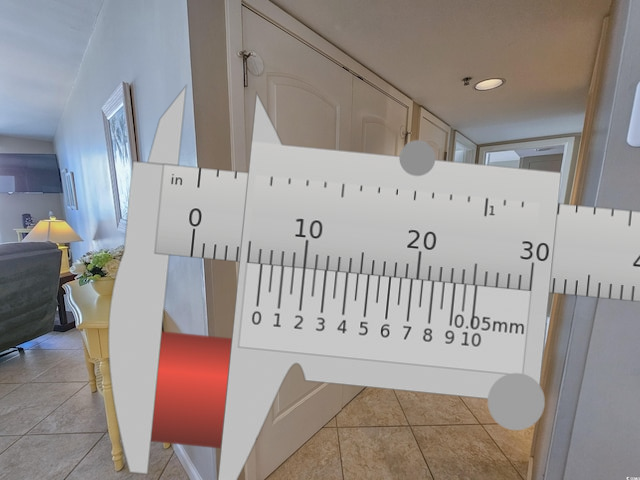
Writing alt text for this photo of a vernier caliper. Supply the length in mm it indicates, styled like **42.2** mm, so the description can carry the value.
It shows **6.2** mm
